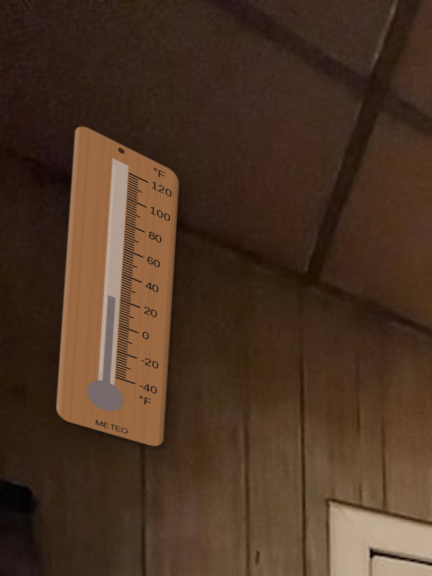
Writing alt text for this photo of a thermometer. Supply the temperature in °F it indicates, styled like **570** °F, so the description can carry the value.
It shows **20** °F
